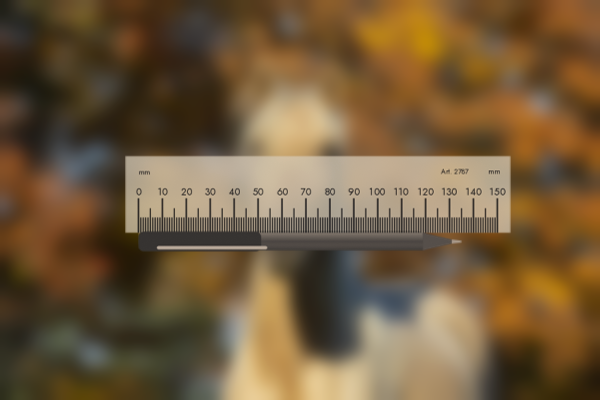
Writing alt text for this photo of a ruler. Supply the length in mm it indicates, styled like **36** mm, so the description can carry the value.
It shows **135** mm
